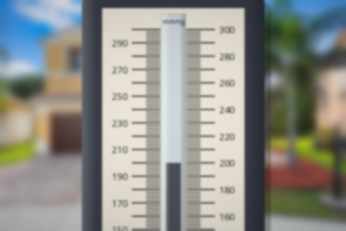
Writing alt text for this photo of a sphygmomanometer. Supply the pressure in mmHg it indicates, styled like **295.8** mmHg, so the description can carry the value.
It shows **200** mmHg
